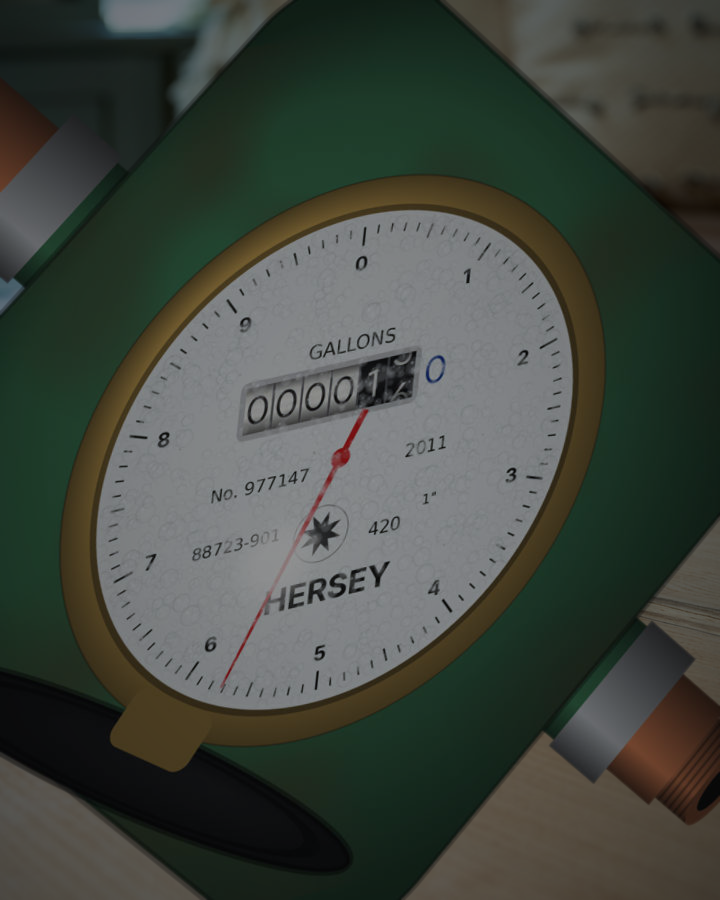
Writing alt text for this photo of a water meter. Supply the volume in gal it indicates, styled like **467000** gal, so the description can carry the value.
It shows **155.7** gal
